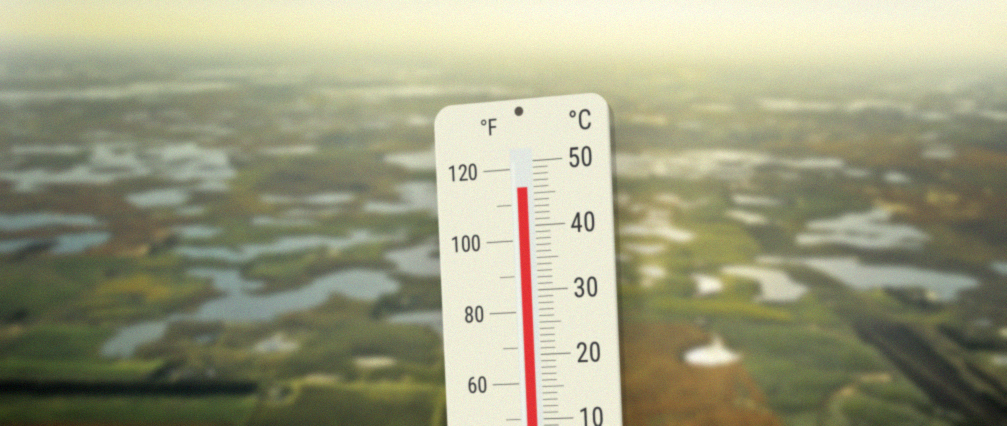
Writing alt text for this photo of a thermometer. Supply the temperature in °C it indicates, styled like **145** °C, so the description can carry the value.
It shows **46** °C
